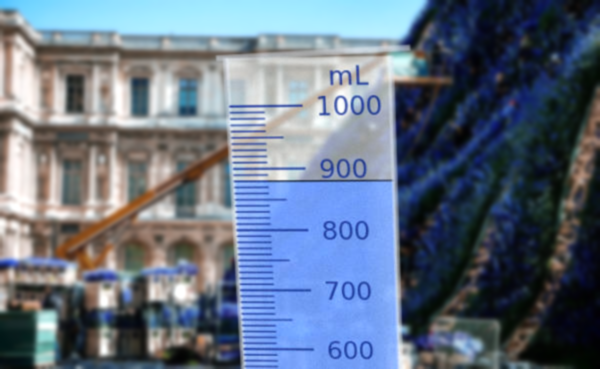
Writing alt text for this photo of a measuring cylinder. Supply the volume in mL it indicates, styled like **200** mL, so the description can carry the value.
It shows **880** mL
